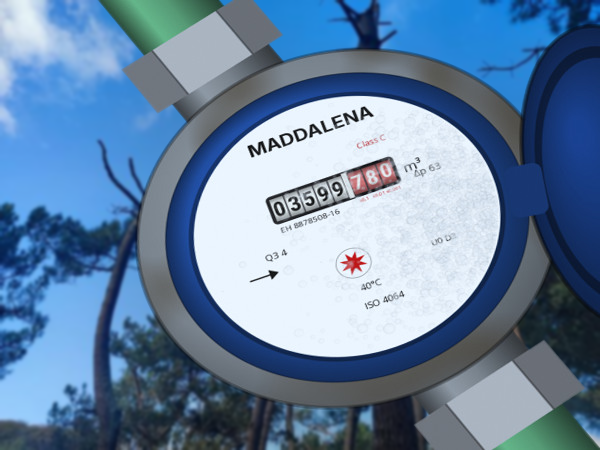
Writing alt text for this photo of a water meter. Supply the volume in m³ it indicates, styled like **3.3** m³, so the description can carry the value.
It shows **3599.780** m³
